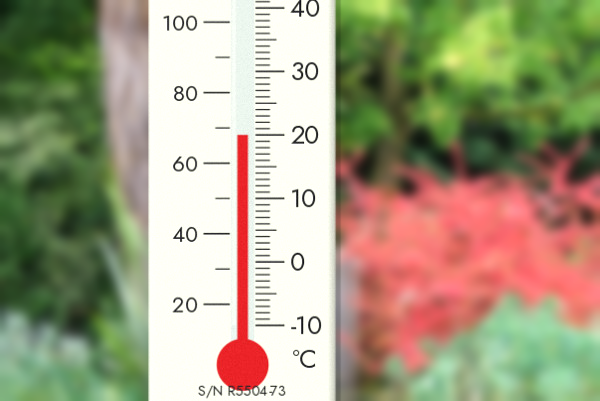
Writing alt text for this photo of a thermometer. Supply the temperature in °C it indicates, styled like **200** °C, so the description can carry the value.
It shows **20** °C
